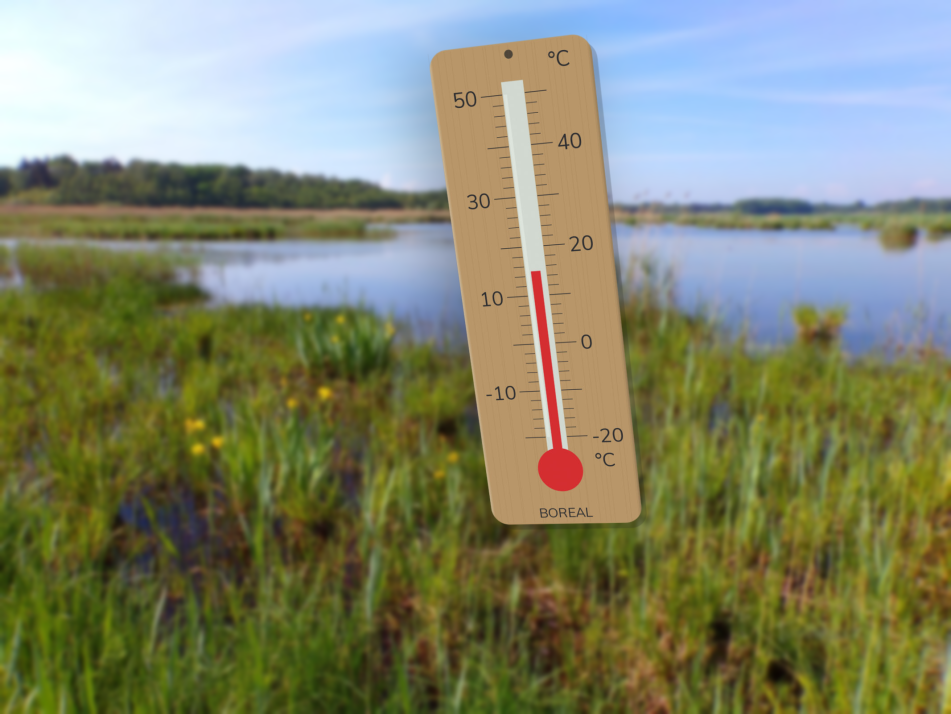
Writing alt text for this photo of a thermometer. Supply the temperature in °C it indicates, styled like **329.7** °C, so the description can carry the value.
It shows **15** °C
